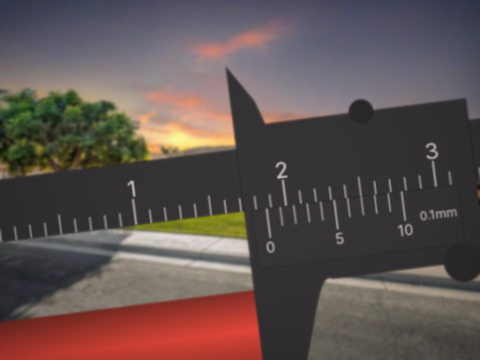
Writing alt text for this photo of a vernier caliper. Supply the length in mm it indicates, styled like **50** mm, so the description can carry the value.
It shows **18.7** mm
